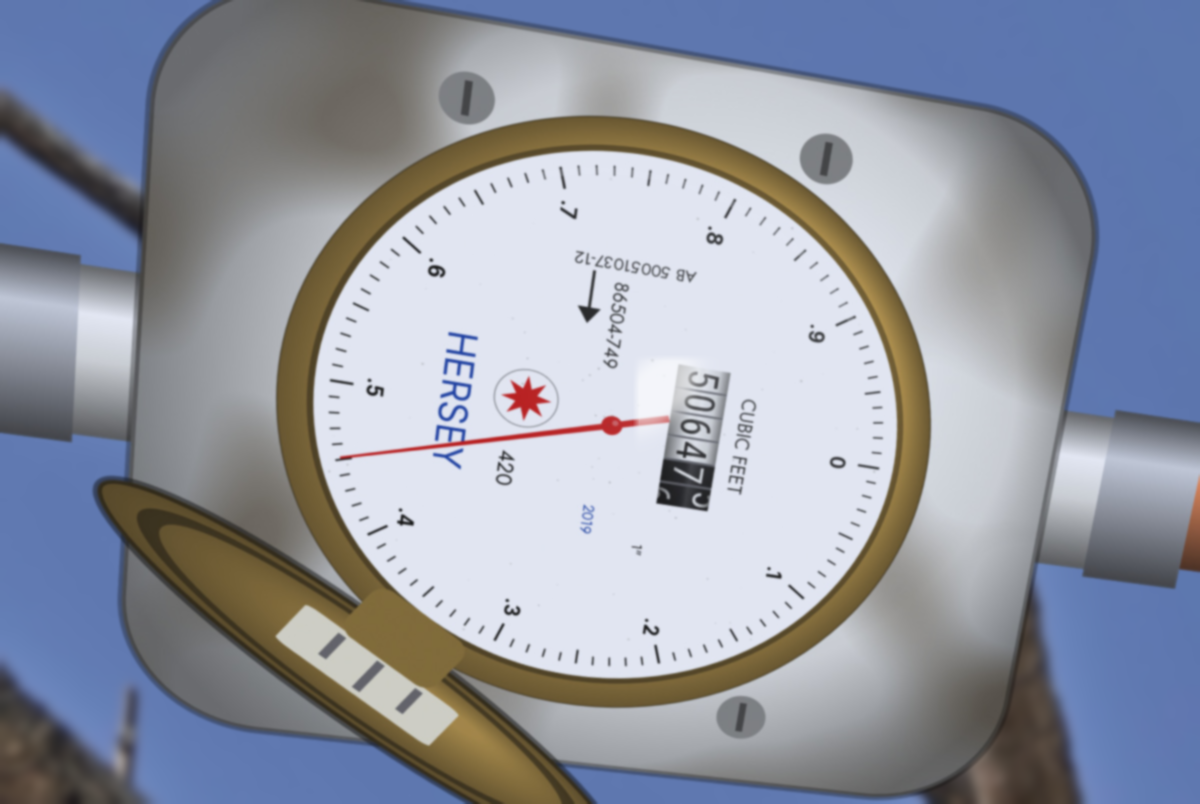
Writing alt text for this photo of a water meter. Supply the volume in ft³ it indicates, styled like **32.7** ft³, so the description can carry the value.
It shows **506475.45** ft³
